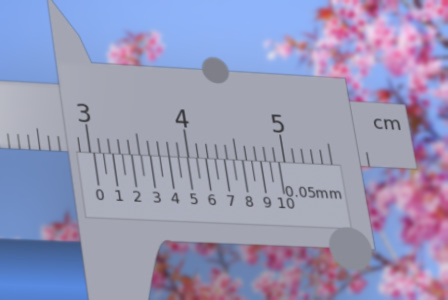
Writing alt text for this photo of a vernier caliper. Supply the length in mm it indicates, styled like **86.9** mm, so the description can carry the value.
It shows **30.4** mm
